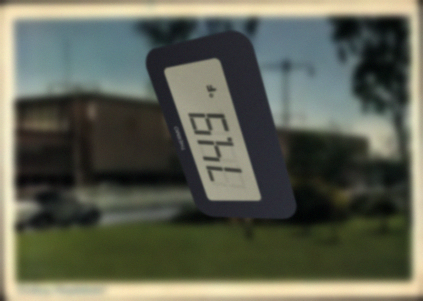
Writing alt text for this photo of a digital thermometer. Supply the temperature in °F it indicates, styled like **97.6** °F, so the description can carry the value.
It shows **74.9** °F
